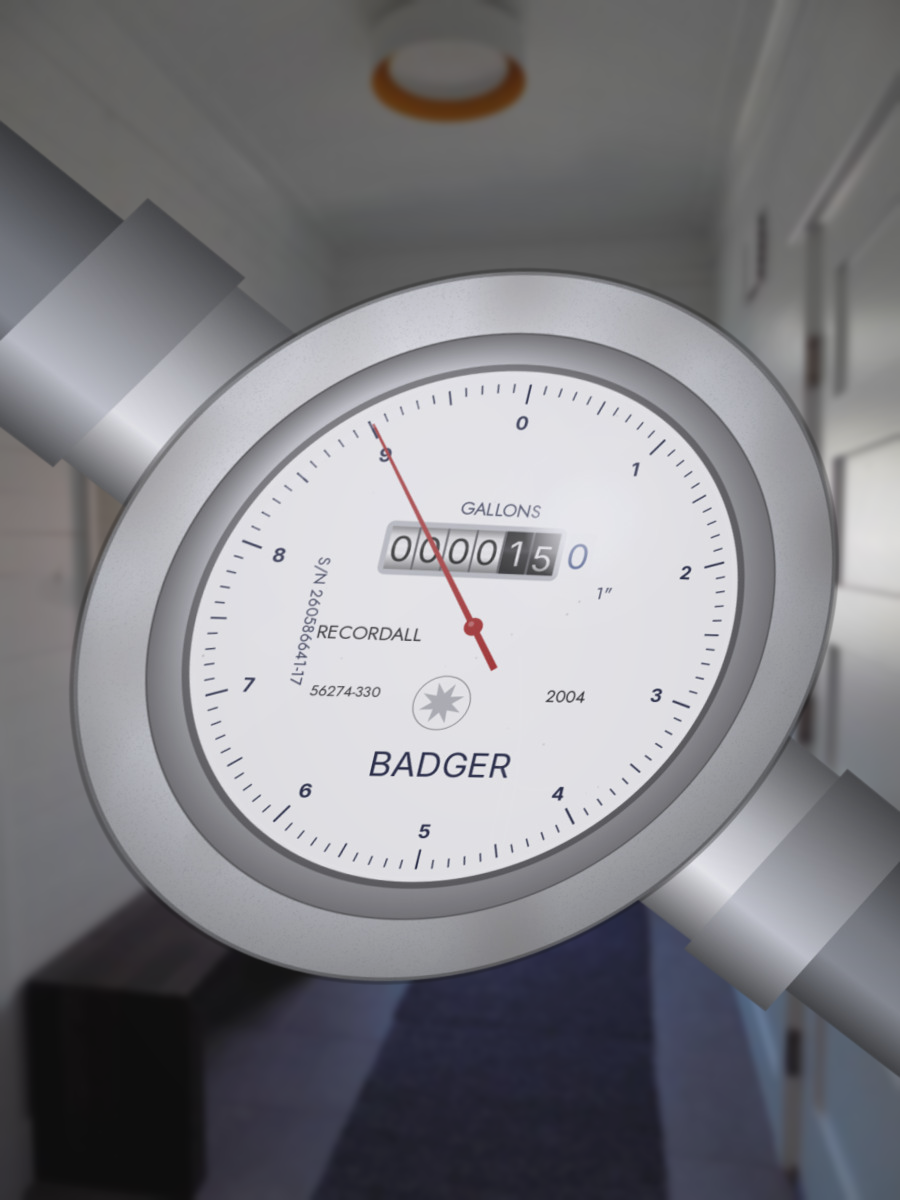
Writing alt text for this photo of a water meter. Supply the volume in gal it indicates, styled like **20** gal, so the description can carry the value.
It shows **149.0** gal
